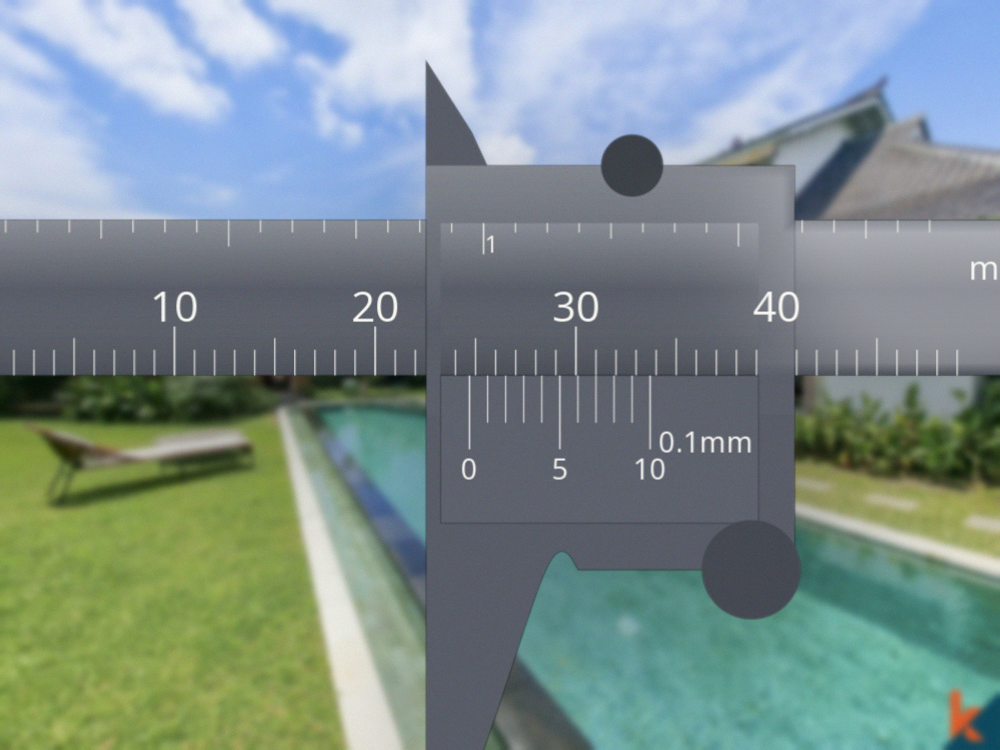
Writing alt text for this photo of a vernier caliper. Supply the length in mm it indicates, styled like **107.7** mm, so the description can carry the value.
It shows **24.7** mm
